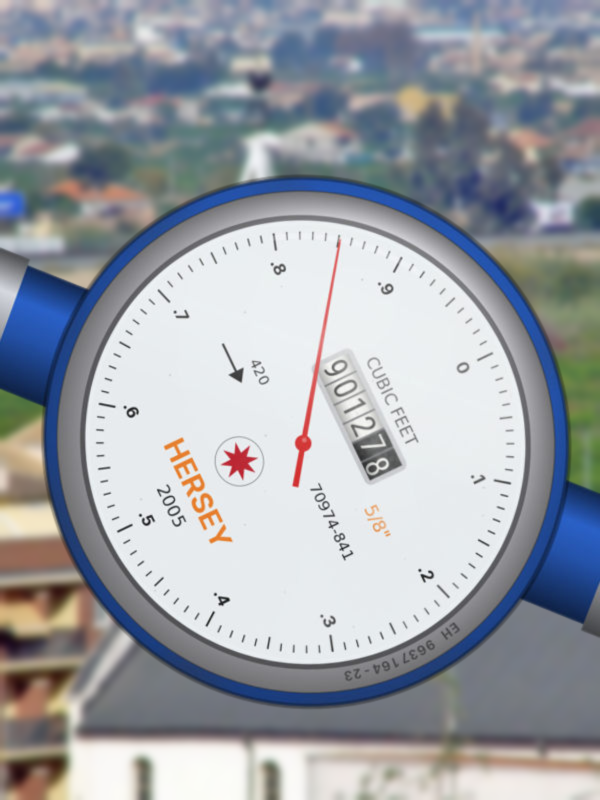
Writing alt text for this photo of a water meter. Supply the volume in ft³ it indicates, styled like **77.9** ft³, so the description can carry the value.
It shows **901277.85** ft³
